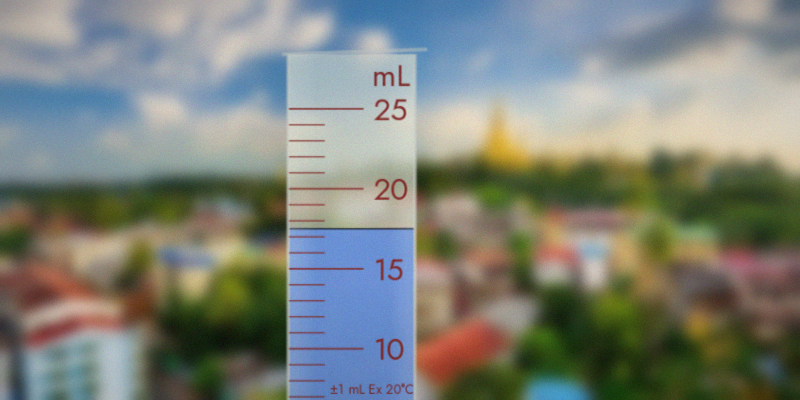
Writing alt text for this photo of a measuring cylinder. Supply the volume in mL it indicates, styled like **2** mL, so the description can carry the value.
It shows **17.5** mL
